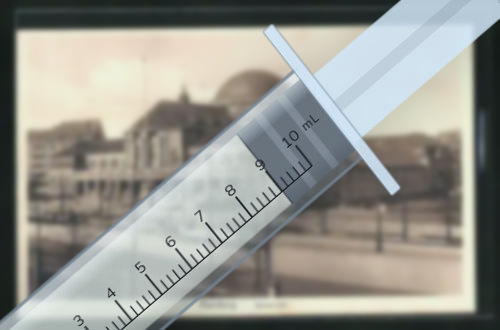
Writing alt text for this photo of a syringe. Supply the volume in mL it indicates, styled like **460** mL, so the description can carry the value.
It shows **9** mL
